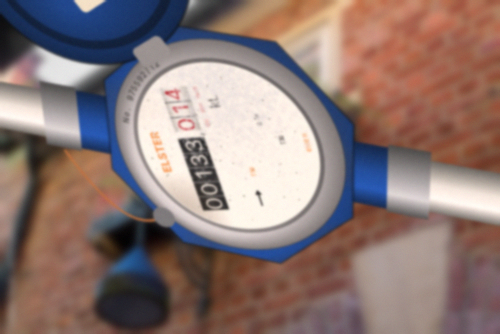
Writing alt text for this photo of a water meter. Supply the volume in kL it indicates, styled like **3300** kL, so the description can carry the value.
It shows **133.014** kL
